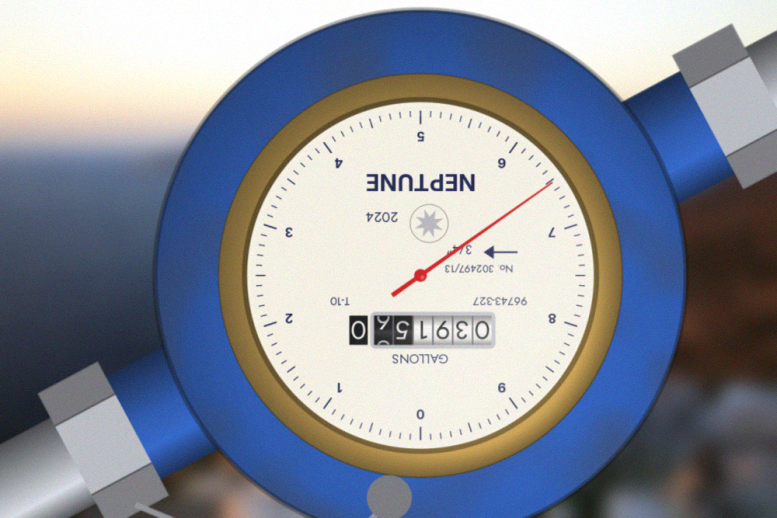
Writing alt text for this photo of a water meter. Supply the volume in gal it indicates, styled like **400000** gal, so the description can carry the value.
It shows **391556.5** gal
